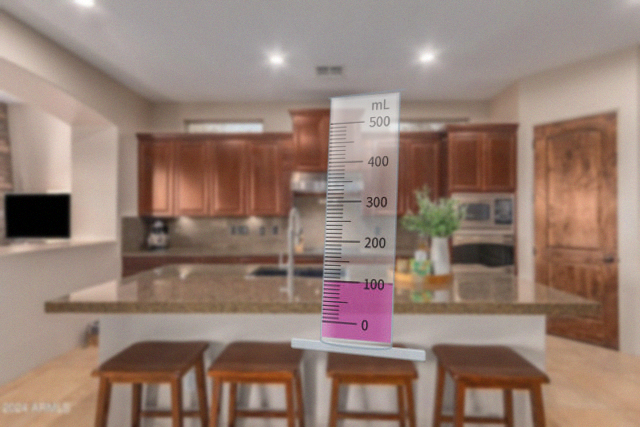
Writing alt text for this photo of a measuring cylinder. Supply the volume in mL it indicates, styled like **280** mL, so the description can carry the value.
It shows **100** mL
